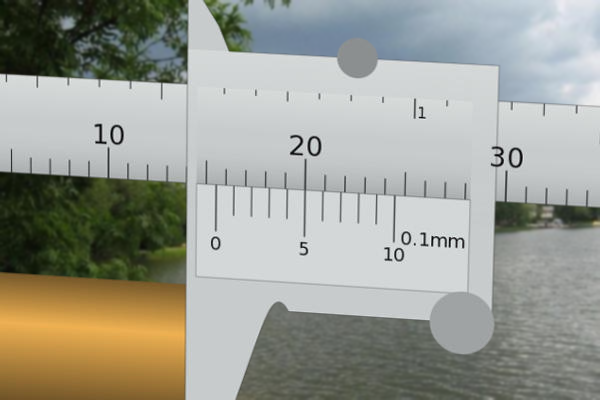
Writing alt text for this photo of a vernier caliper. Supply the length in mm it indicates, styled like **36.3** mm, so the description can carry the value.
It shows **15.5** mm
